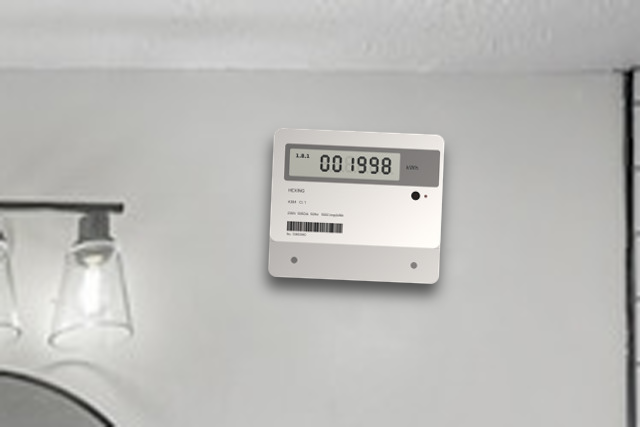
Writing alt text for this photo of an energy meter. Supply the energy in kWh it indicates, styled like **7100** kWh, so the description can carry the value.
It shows **1998** kWh
